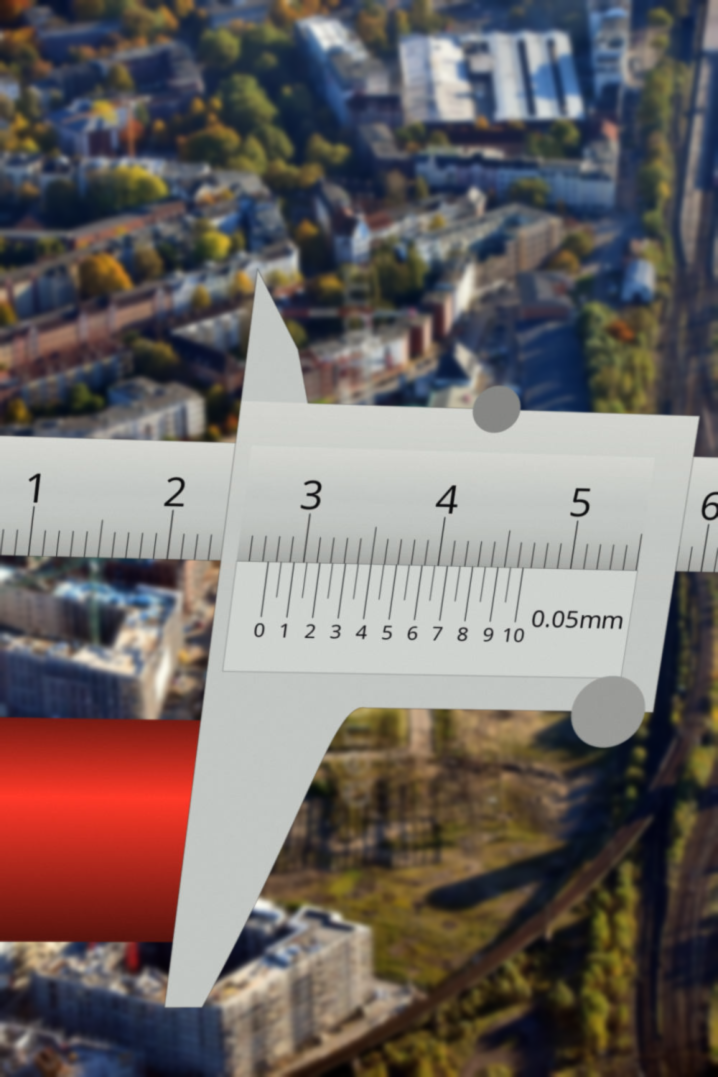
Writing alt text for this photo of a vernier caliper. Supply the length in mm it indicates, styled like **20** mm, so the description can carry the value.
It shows **27.4** mm
